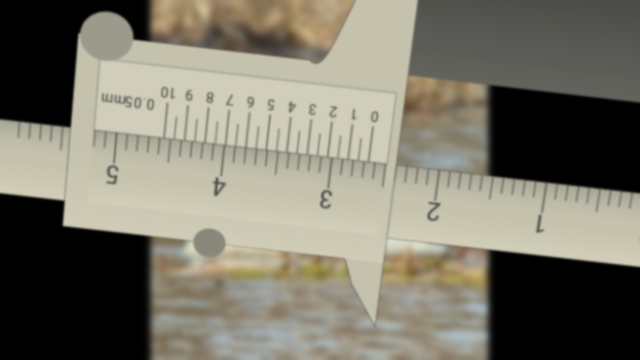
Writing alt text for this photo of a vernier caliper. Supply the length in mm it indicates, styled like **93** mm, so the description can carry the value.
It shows **26.6** mm
